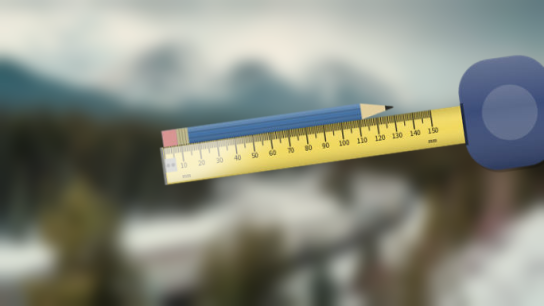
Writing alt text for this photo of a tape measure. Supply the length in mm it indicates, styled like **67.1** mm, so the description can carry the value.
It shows **130** mm
